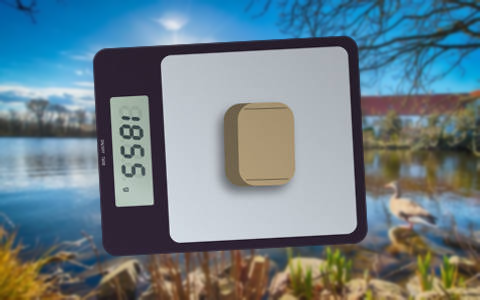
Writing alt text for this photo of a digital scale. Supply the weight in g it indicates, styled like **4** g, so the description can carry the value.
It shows **1855** g
